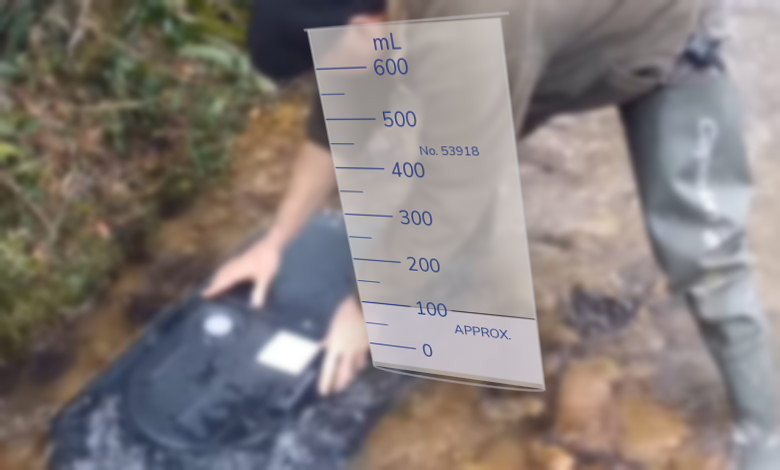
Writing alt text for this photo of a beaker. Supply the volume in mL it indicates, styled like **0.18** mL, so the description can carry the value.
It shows **100** mL
